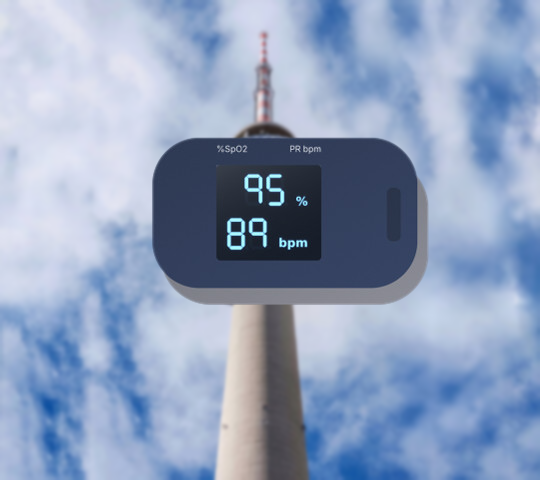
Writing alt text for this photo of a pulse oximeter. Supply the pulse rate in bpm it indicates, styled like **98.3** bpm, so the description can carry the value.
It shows **89** bpm
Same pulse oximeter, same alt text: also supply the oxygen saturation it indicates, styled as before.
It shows **95** %
